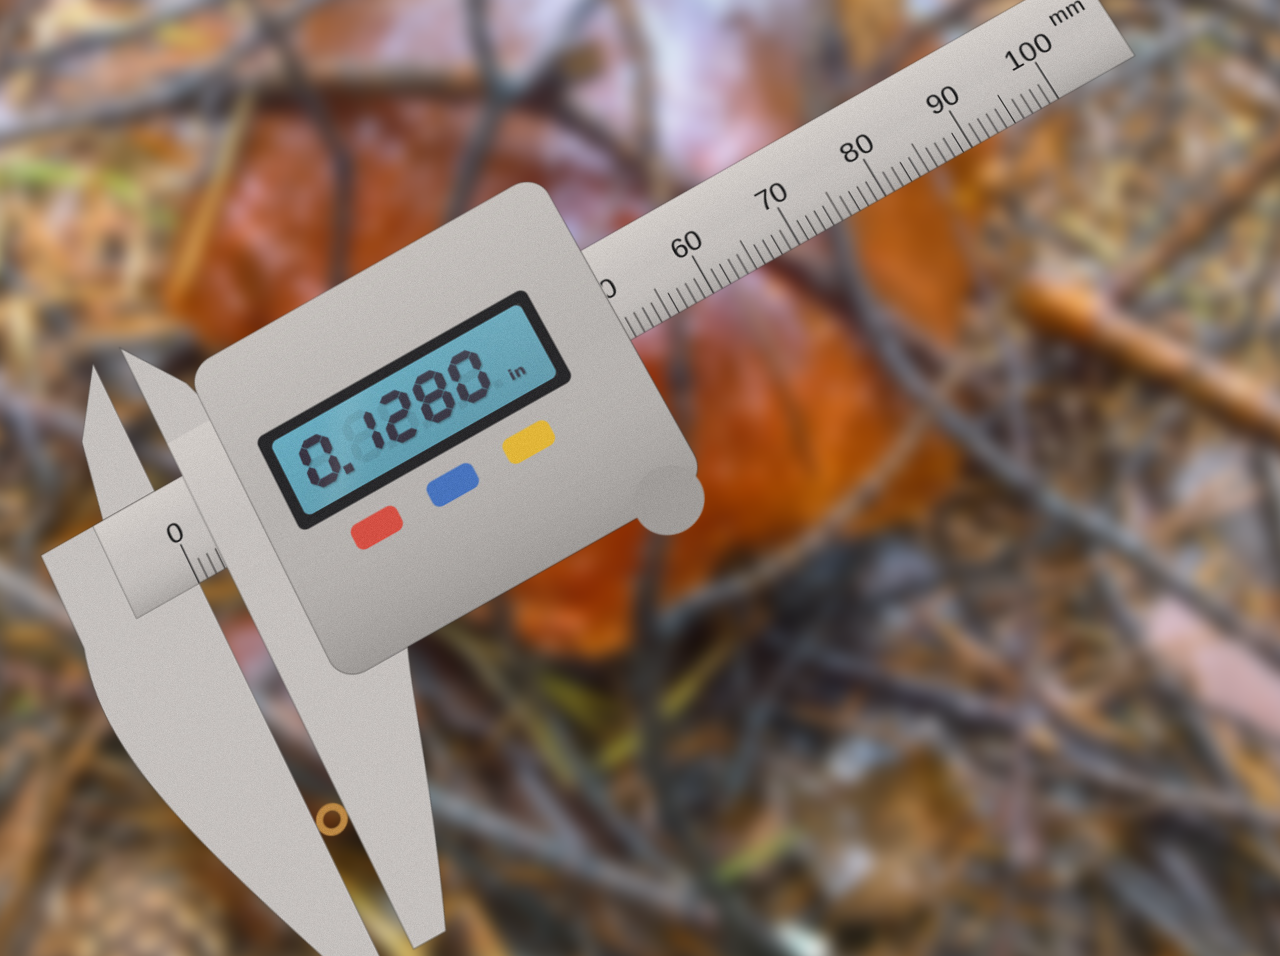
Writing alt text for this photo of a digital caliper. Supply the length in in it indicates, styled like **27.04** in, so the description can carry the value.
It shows **0.1280** in
